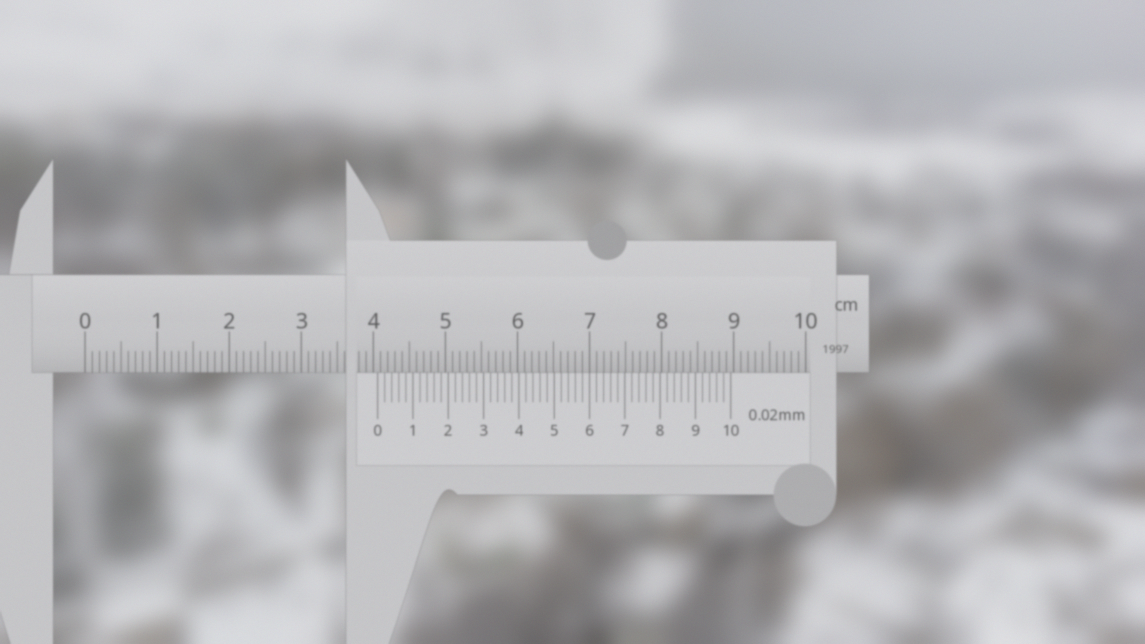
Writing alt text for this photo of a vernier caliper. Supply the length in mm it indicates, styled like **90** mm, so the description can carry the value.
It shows **40.6** mm
